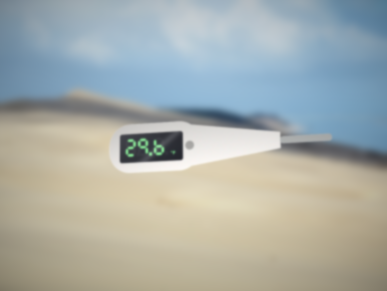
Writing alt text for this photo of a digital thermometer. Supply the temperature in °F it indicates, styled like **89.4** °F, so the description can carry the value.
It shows **29.6** °F
